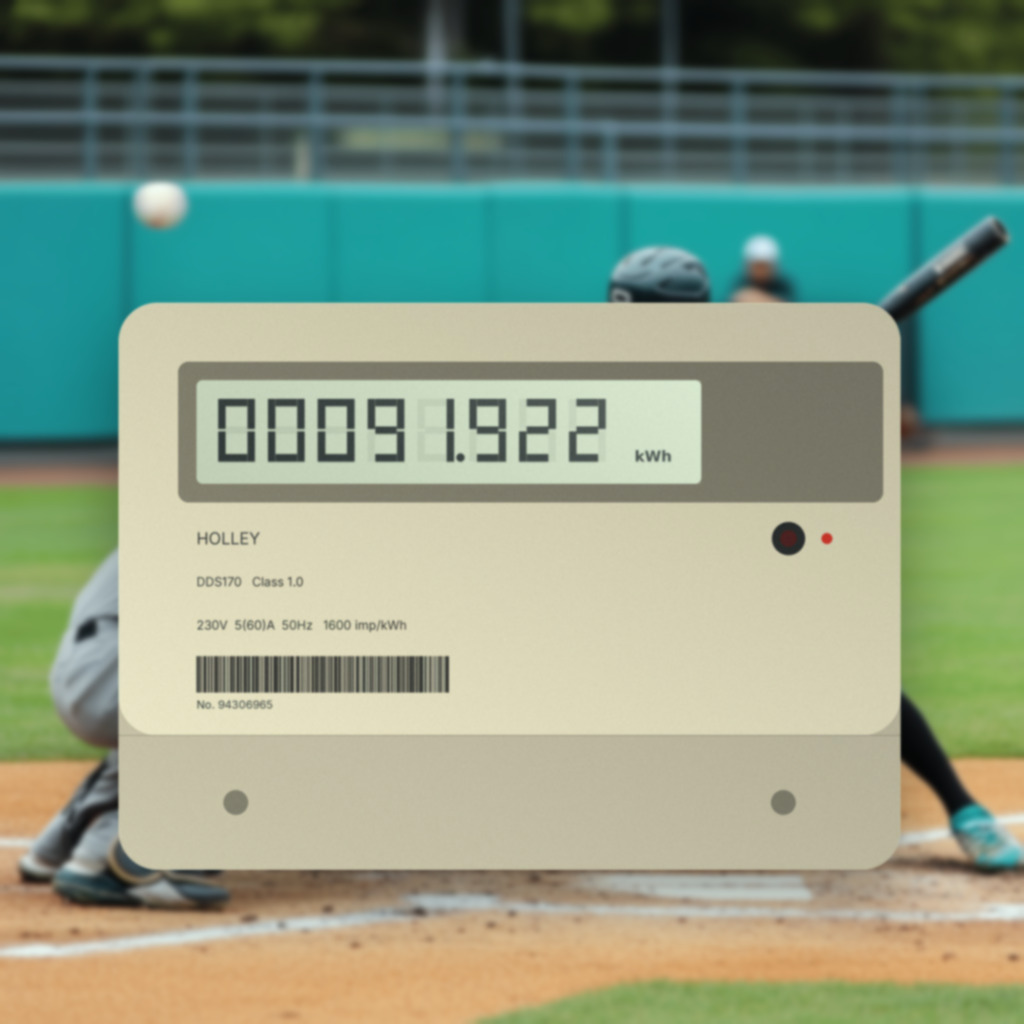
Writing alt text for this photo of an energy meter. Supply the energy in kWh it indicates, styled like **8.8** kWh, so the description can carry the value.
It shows **91.922** kWh
